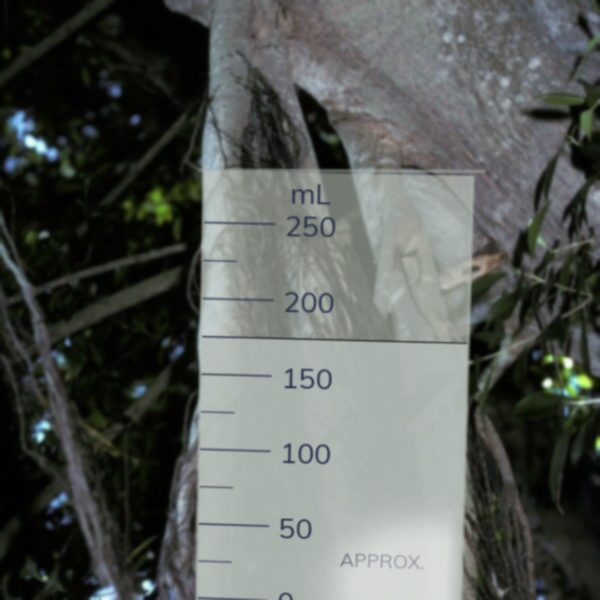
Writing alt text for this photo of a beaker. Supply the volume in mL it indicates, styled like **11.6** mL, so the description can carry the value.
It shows **175** mL
